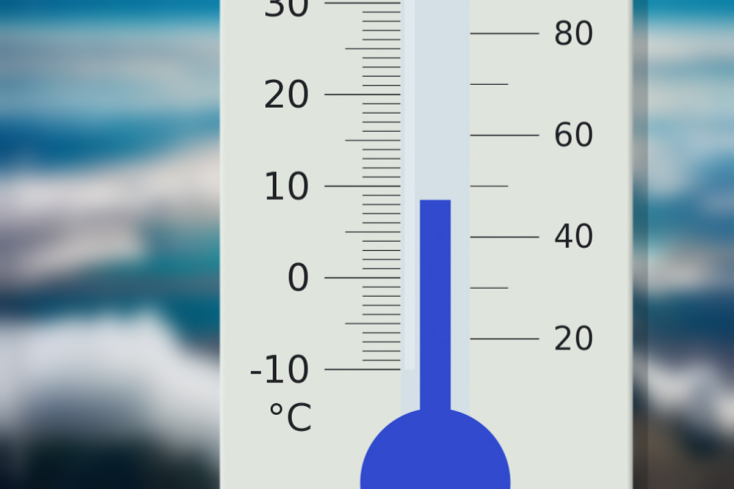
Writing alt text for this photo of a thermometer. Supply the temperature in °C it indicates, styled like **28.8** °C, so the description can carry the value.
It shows **8.5** °C
